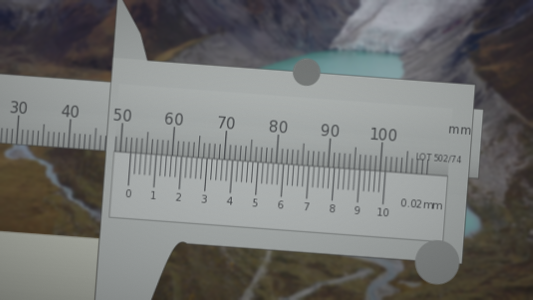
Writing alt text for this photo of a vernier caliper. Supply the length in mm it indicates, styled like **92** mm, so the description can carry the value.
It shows **52.0** mm
